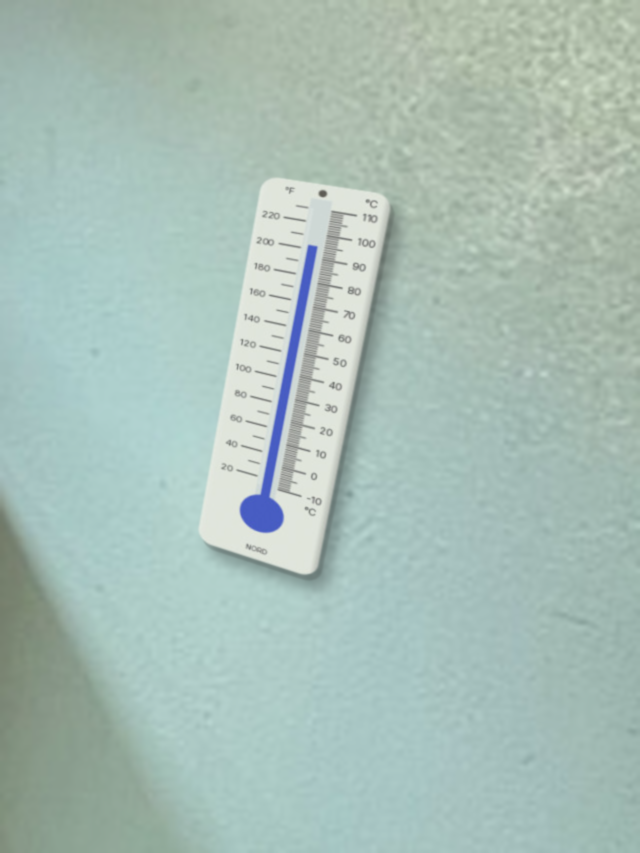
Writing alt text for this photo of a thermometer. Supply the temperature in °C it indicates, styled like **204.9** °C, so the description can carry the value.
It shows **95** °C
